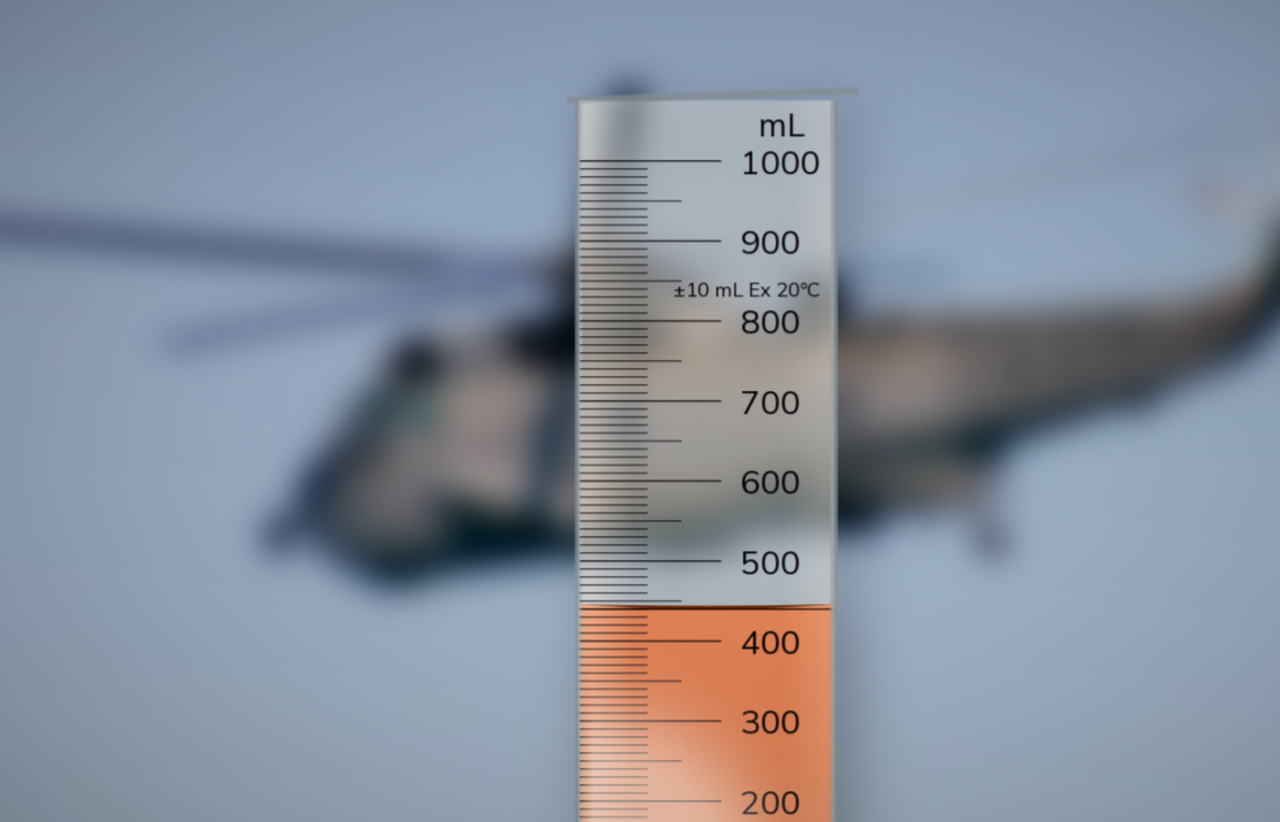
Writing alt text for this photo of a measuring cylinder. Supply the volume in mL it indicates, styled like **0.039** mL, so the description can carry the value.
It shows **440** mL
